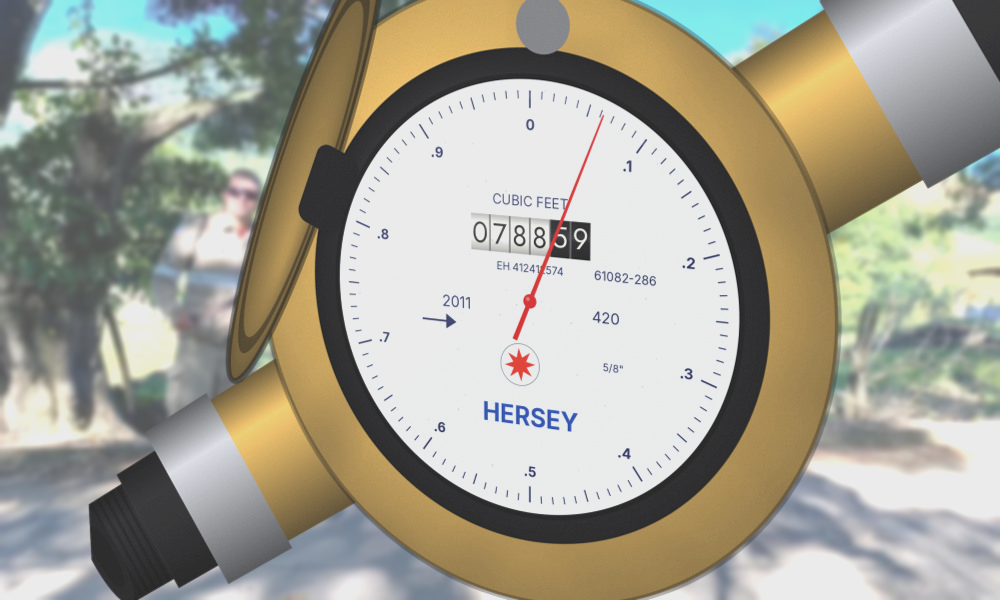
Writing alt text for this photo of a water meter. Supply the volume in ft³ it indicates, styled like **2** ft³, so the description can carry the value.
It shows **78859.06** ft³
